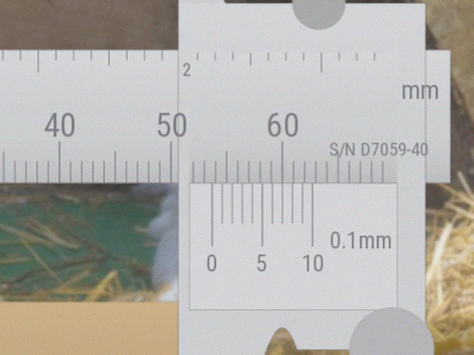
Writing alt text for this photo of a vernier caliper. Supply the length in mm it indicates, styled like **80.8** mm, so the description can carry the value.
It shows **53.7** mm
